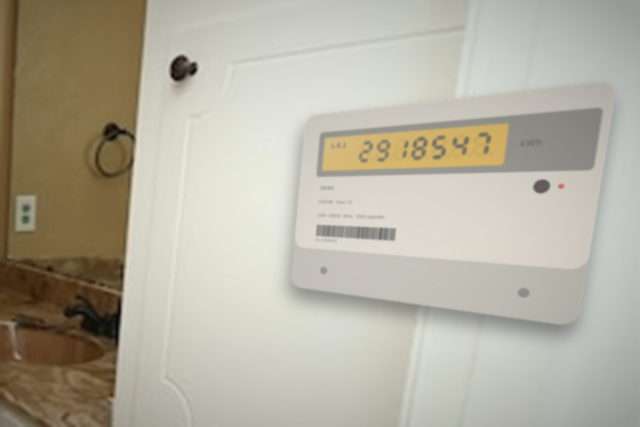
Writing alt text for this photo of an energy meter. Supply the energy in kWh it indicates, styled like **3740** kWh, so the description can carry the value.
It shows **2918547** kWh
